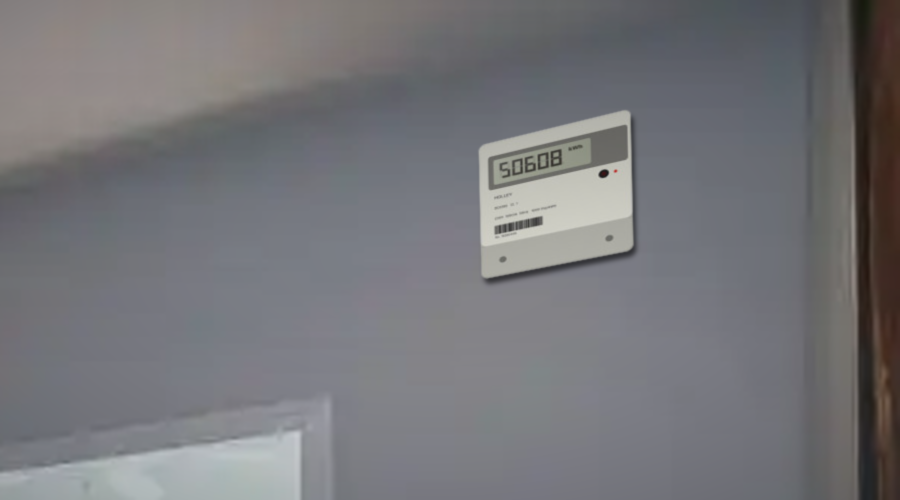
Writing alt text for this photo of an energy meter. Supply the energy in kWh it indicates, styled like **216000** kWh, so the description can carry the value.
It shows **50608** kWh
